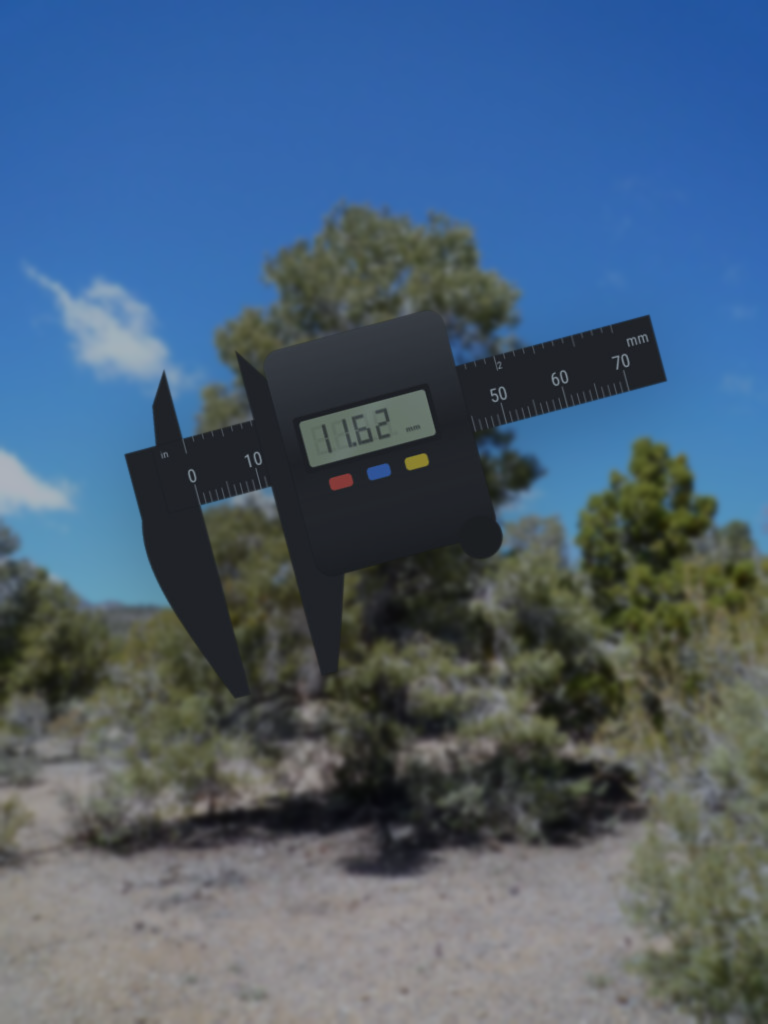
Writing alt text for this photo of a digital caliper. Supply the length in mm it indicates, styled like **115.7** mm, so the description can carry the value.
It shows **11.62** mm
